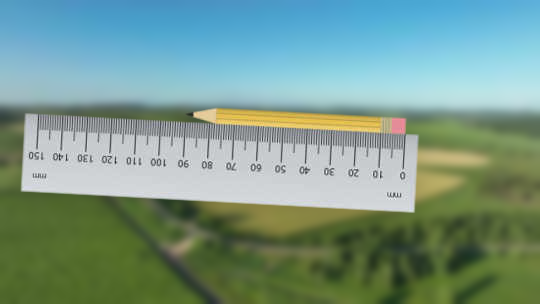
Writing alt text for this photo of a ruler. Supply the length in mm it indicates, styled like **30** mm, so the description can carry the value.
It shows **90** mm
